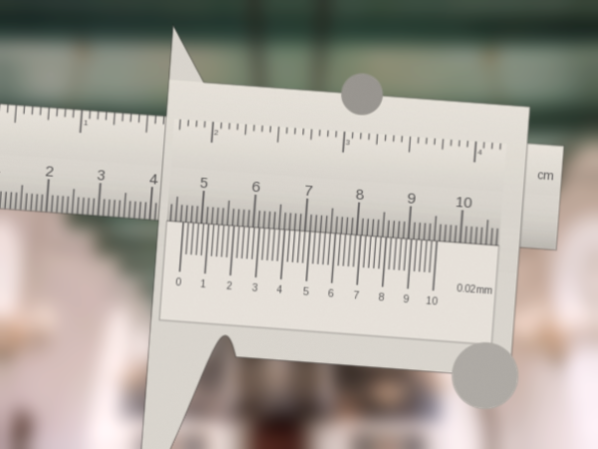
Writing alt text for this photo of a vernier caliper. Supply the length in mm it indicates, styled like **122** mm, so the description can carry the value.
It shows **46.5** mm
